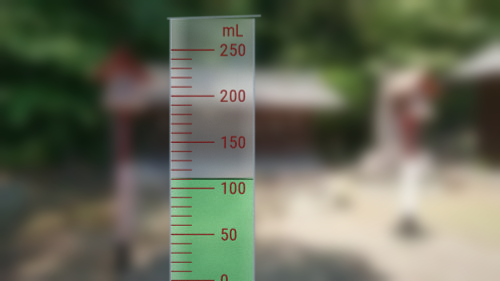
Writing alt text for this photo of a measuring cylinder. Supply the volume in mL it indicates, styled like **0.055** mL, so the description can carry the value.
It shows **110** mL
